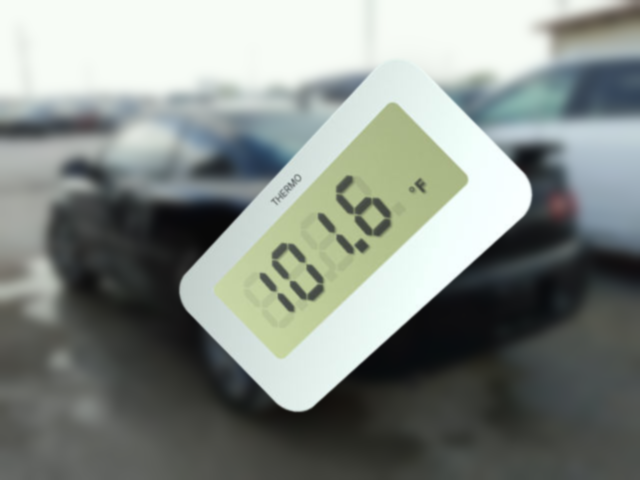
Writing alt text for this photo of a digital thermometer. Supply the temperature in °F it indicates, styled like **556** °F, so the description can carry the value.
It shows **101.6** °F
